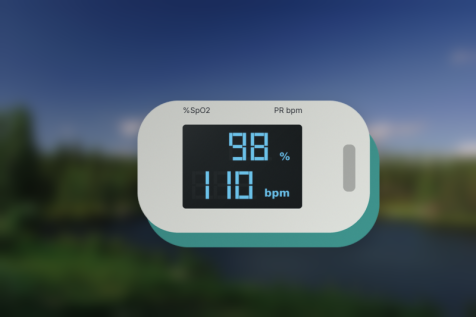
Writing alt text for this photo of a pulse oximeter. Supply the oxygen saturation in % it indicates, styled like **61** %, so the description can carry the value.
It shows **98** %
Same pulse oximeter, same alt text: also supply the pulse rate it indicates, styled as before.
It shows **110** bpm
